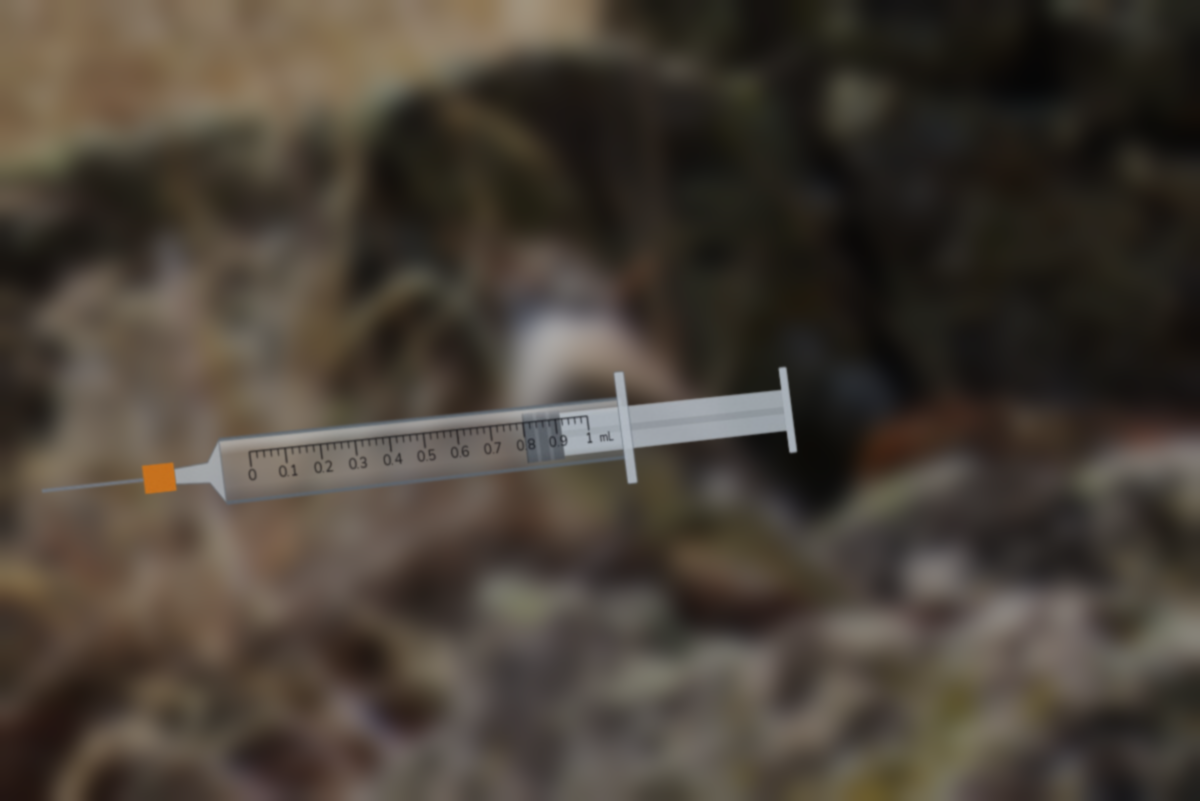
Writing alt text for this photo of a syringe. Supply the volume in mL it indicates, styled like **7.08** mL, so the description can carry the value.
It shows **0.8** mL
